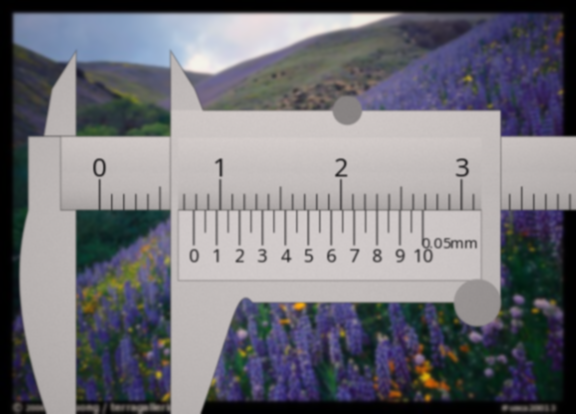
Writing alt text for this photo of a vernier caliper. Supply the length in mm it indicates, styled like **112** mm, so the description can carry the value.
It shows **7.8** mm
